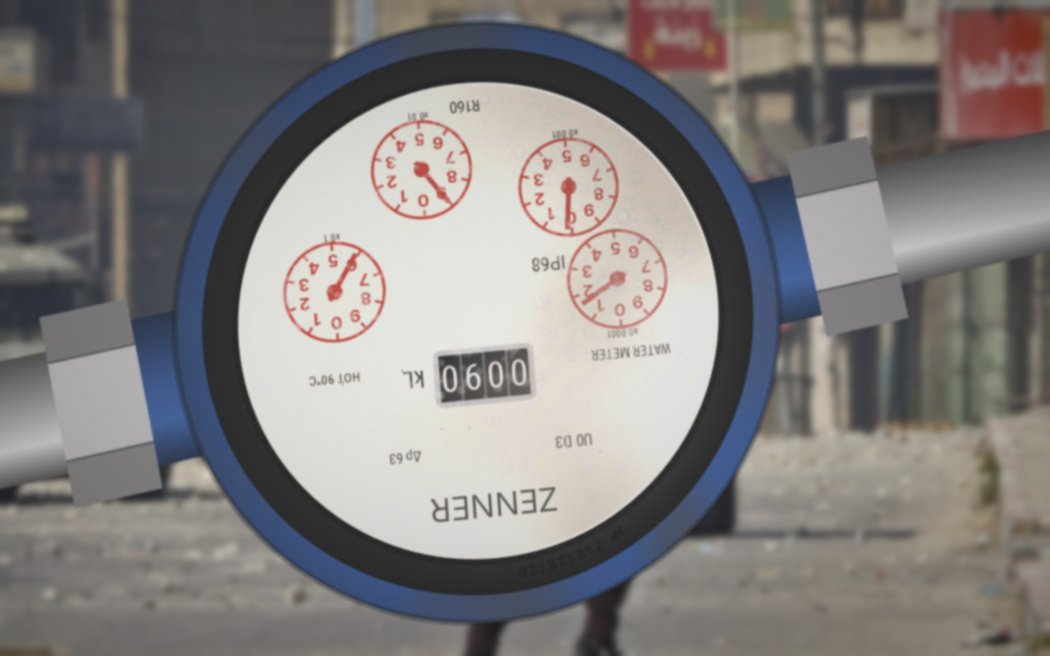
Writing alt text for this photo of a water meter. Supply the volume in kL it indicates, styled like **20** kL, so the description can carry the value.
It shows **90.5901** kL
